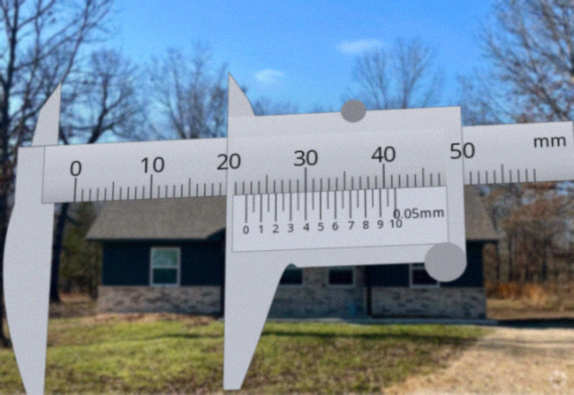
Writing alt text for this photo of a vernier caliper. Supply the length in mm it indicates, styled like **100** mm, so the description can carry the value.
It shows **22.4** mm
